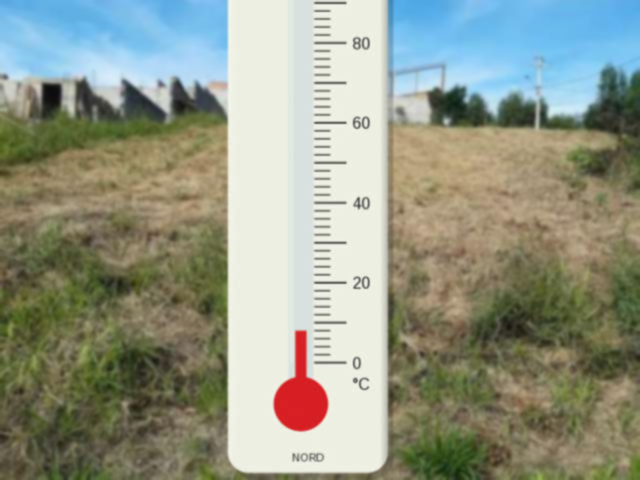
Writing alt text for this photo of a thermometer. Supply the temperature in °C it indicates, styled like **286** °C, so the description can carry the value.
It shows **8** °C
